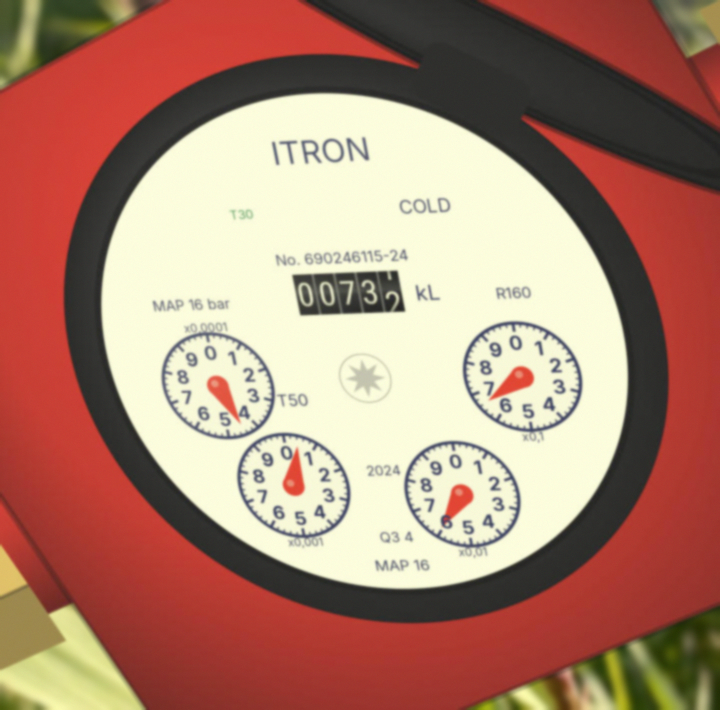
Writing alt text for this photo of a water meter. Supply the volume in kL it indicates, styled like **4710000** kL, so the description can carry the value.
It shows **731.6604** kL
